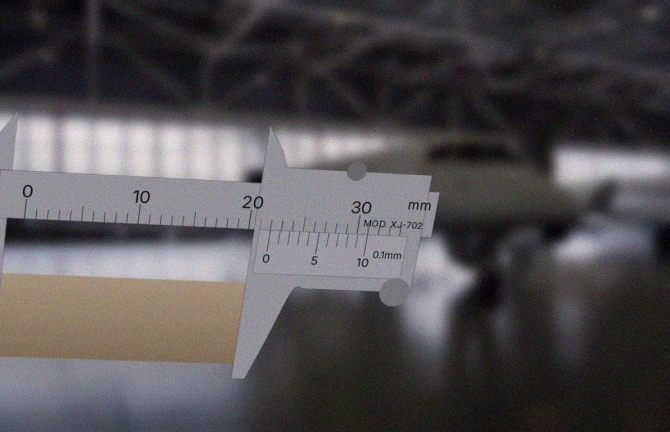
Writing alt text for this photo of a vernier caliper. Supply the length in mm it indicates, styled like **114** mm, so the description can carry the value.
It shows **22.0** mm
